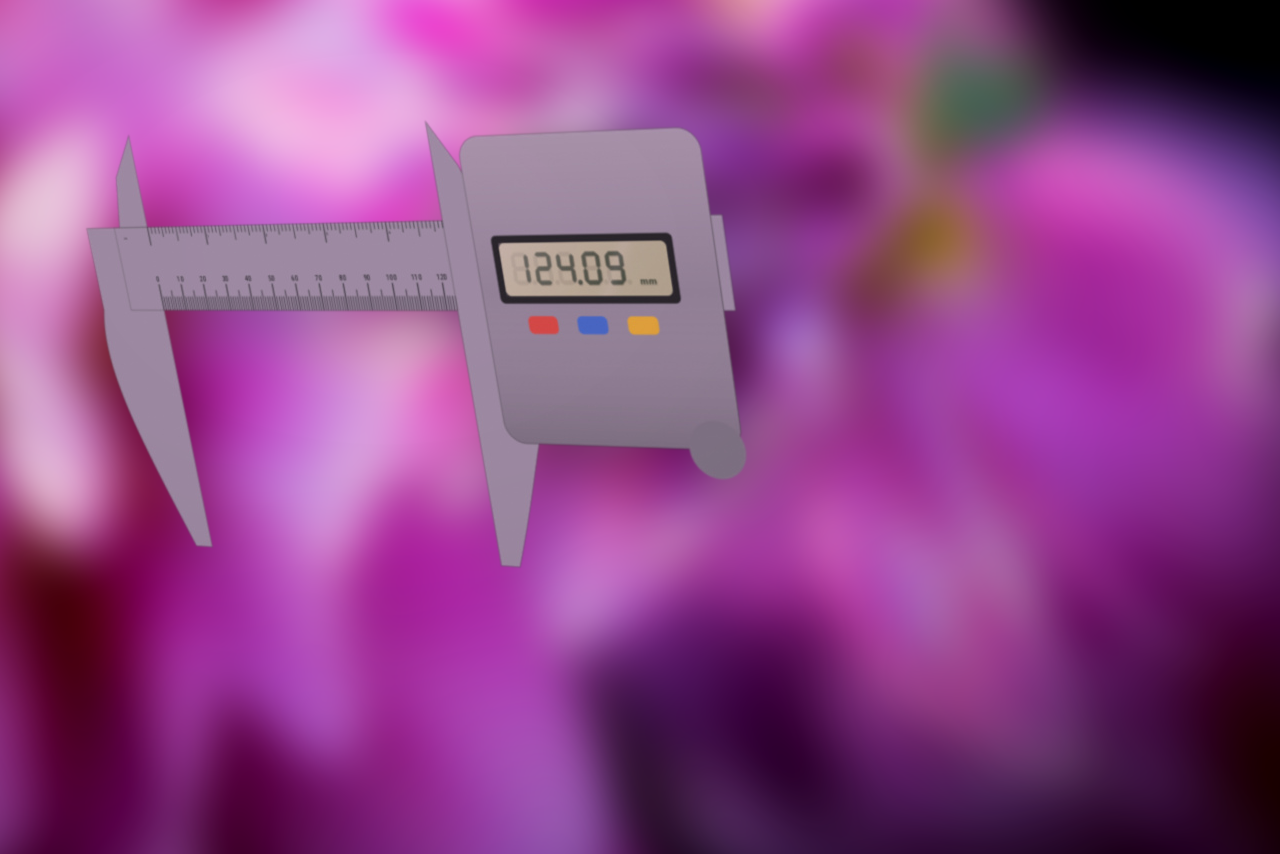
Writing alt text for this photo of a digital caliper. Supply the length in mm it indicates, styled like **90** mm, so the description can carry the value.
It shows **124.09** mm
